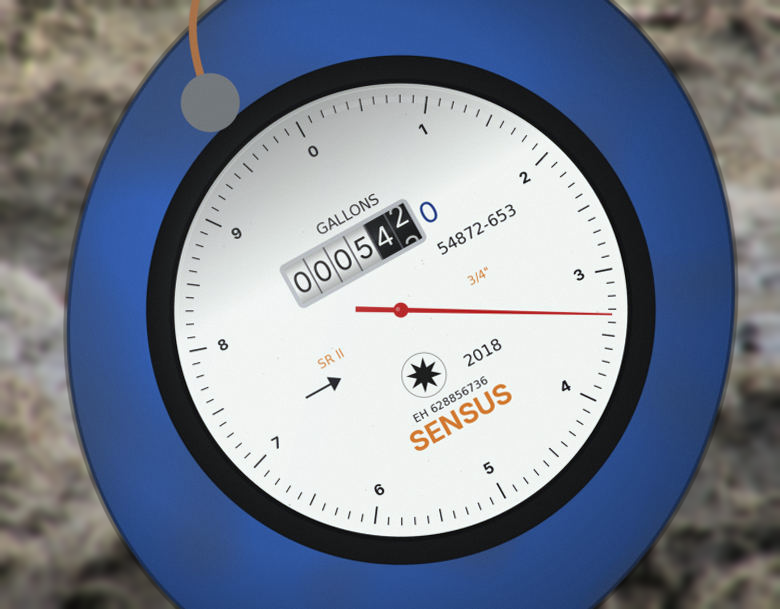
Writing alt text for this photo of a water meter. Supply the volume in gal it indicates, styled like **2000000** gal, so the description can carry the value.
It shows **5423.3** gal
